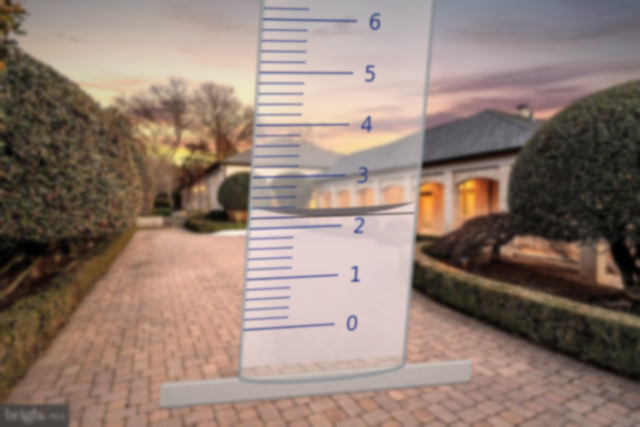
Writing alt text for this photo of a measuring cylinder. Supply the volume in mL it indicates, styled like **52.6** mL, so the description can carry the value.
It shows **2.2** mL
